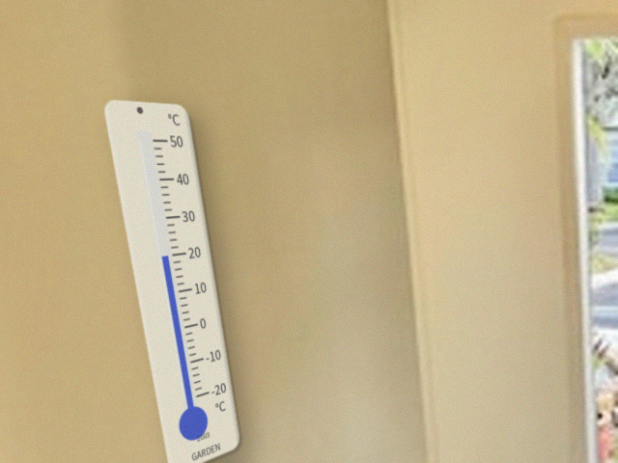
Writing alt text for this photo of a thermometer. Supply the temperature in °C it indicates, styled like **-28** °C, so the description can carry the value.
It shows **20** °C
